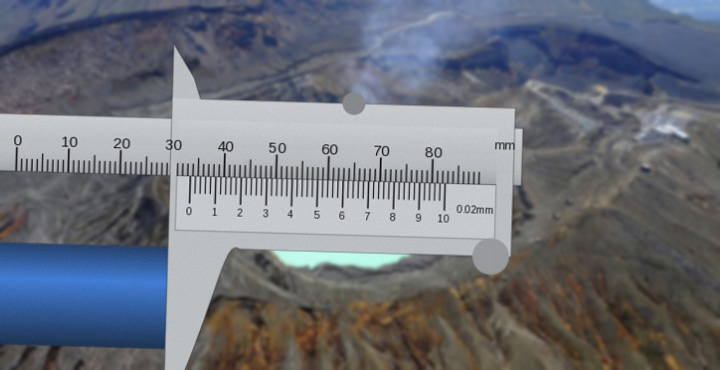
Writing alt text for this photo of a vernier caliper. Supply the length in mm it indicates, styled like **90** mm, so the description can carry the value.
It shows **33.5** mm
